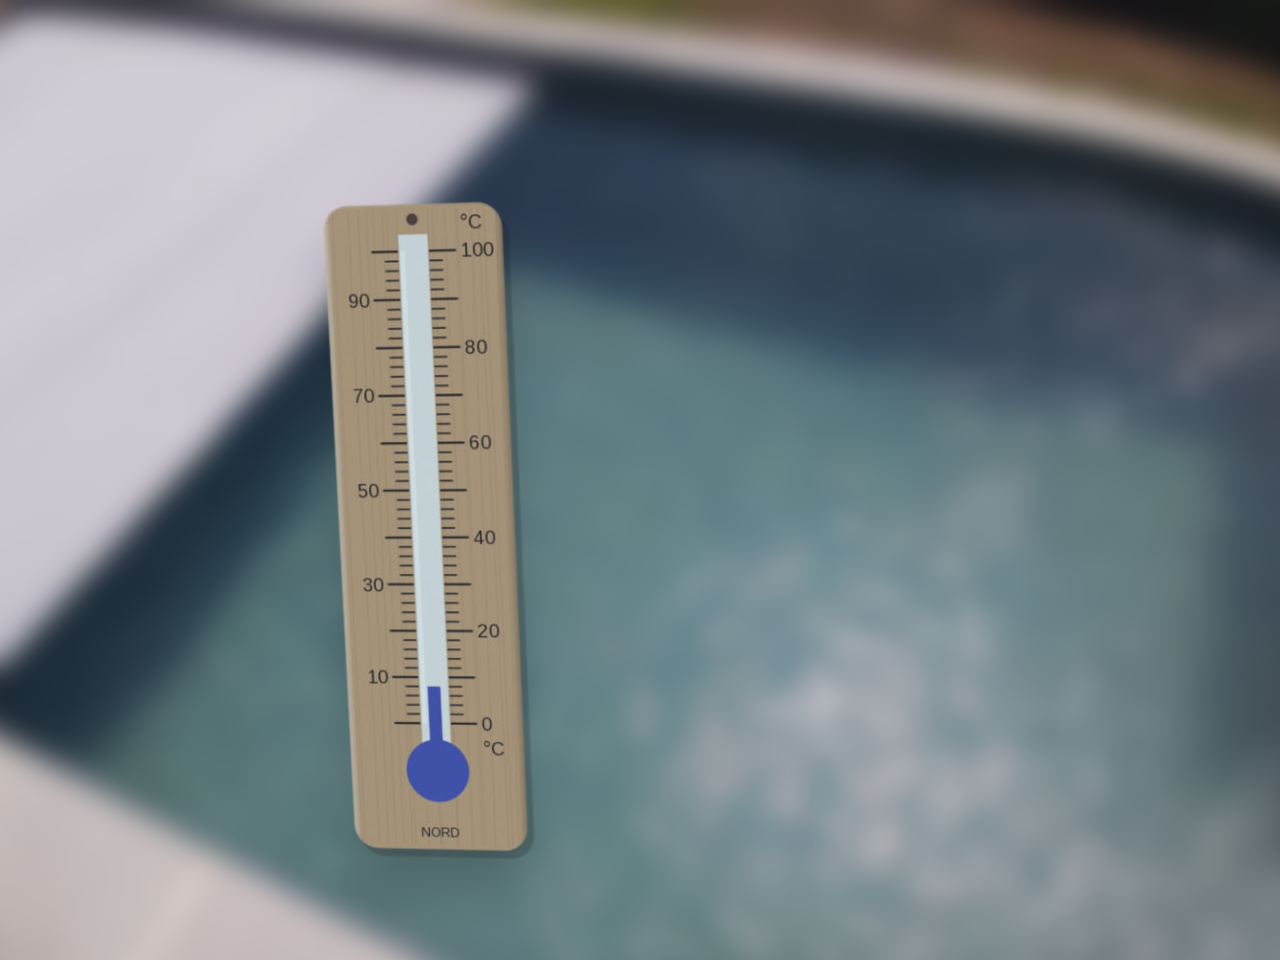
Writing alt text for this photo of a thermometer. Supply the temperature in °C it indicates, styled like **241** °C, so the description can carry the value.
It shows **8** °C
